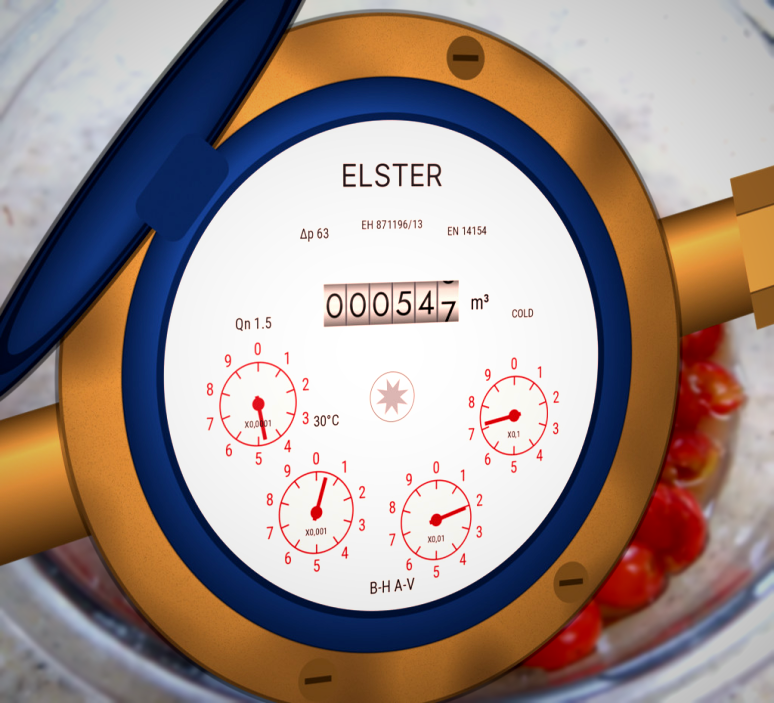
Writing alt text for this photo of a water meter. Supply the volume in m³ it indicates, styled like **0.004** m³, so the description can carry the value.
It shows **546.7204** m³
